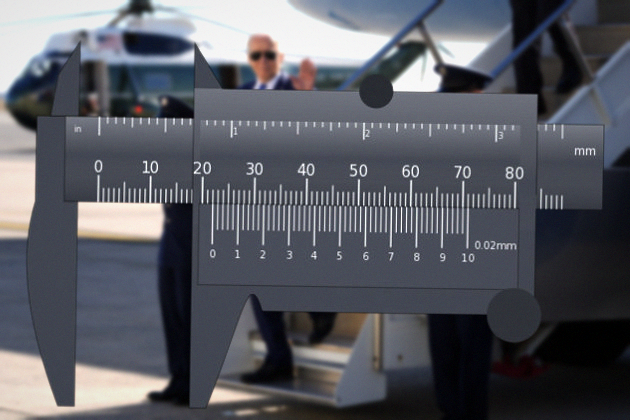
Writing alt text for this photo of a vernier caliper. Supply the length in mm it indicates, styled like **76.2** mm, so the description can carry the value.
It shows **22.0** mm
